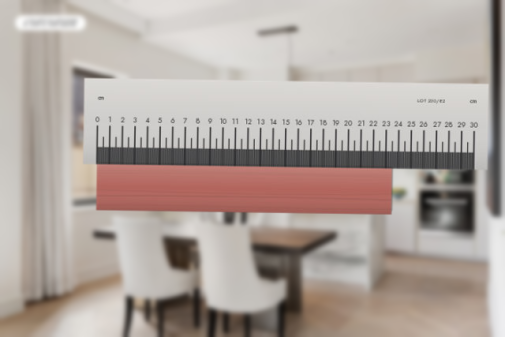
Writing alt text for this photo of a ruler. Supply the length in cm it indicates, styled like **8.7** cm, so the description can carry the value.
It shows **23.5** cm
